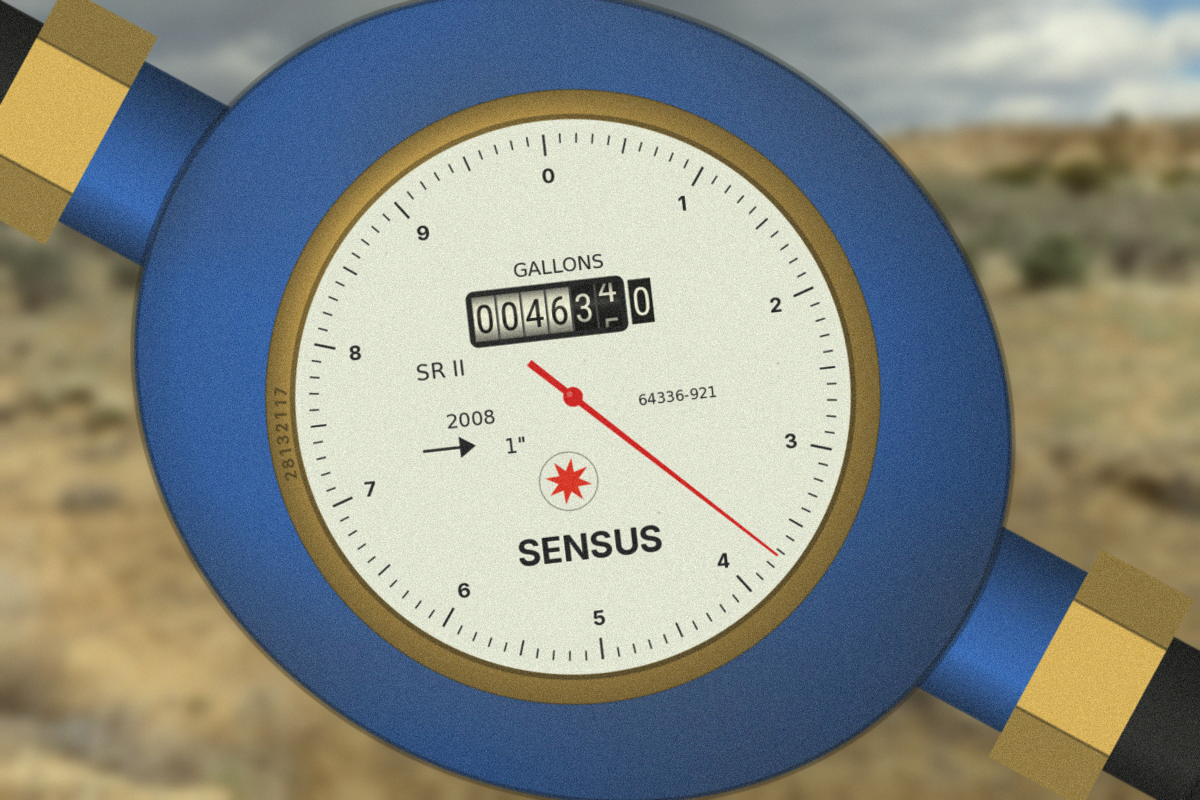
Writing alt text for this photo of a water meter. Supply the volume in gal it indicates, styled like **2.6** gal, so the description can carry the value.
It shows **46343.7** gal
